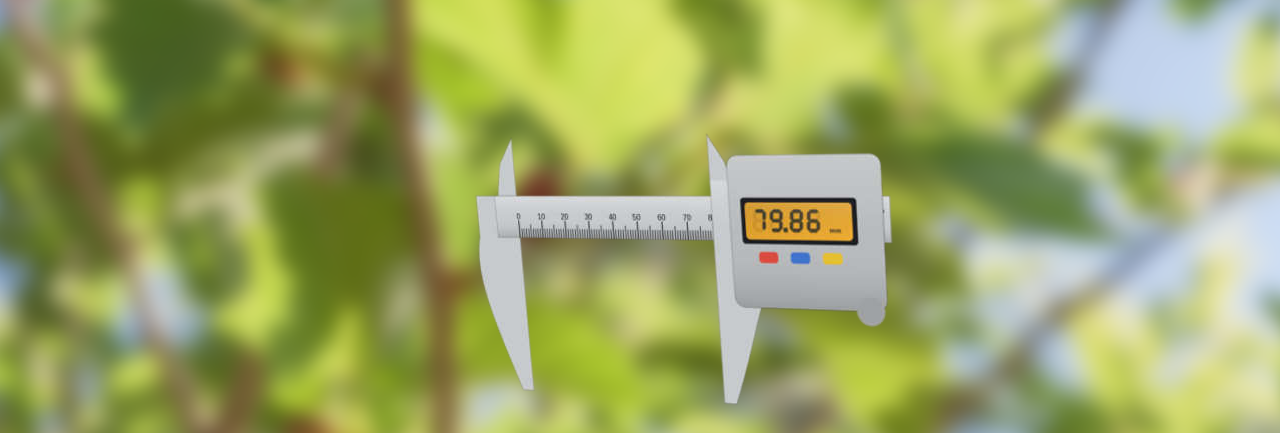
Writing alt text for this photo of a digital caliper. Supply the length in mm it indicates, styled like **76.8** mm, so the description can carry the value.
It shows **79.86** mm
